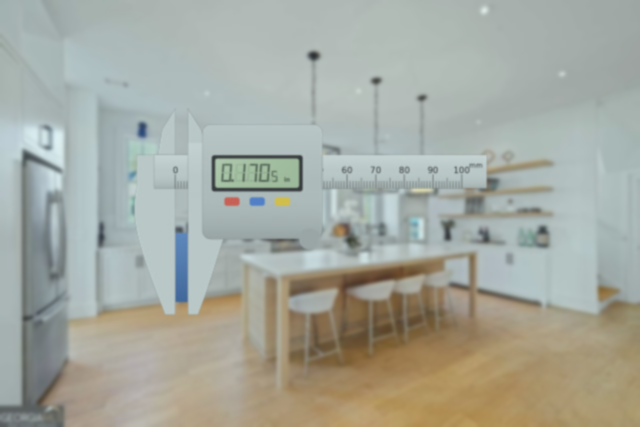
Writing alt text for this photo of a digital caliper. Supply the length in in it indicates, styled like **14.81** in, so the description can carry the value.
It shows **0.1705** in
